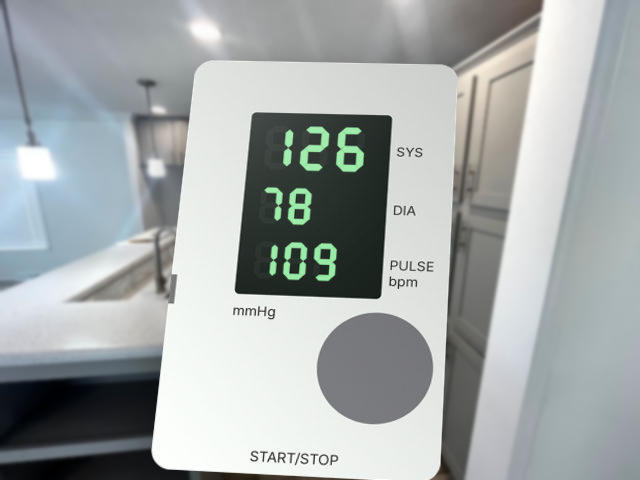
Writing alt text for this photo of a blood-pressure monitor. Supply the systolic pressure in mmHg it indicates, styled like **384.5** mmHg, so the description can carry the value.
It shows **126** mmHg
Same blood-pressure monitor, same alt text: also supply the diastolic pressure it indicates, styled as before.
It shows **78** mmHg
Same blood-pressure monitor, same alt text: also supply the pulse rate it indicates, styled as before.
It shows **109** bpm
